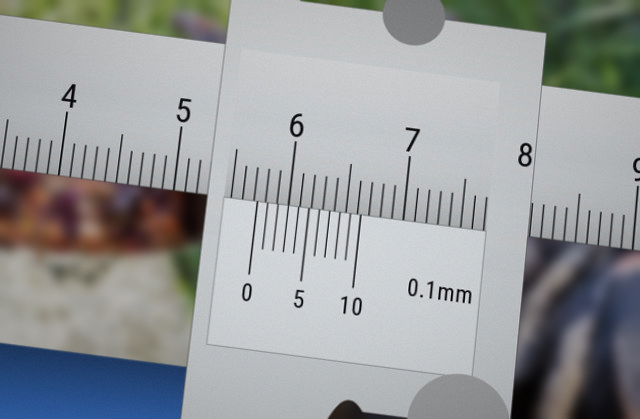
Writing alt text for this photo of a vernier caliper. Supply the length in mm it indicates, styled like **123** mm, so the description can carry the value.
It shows **57.3** mm
